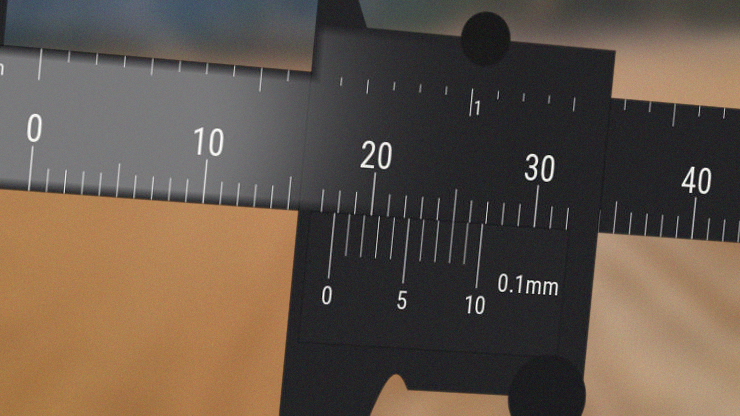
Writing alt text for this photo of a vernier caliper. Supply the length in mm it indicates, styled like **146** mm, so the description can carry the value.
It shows **17.8** mm
